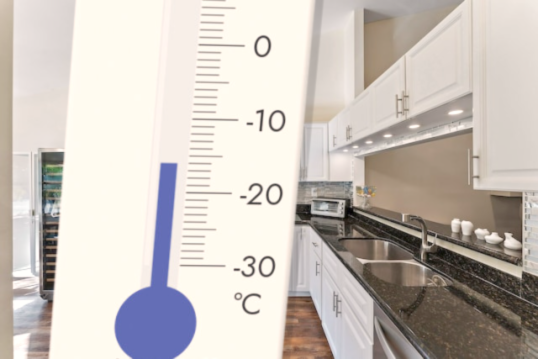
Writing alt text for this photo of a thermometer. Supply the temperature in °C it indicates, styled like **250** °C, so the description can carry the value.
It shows **-16** °C
